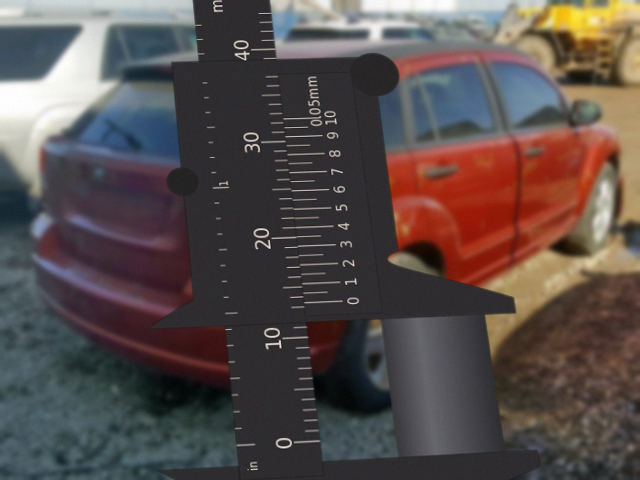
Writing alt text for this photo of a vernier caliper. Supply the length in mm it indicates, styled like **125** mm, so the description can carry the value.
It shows **13.4** mm
